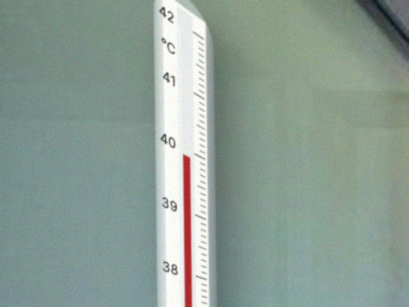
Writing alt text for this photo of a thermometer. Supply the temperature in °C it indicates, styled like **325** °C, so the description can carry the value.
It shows **39.9** °C
